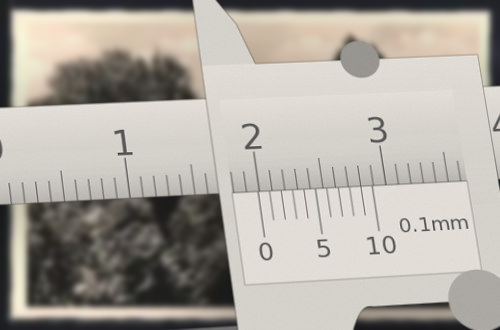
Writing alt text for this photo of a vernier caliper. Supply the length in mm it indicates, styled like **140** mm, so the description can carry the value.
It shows **19.9** mm
